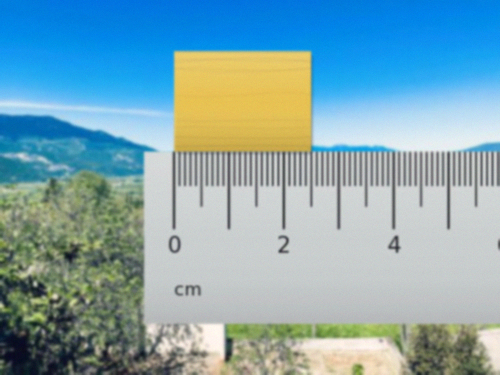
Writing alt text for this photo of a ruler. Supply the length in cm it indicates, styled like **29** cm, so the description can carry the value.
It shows **2.5** cm
